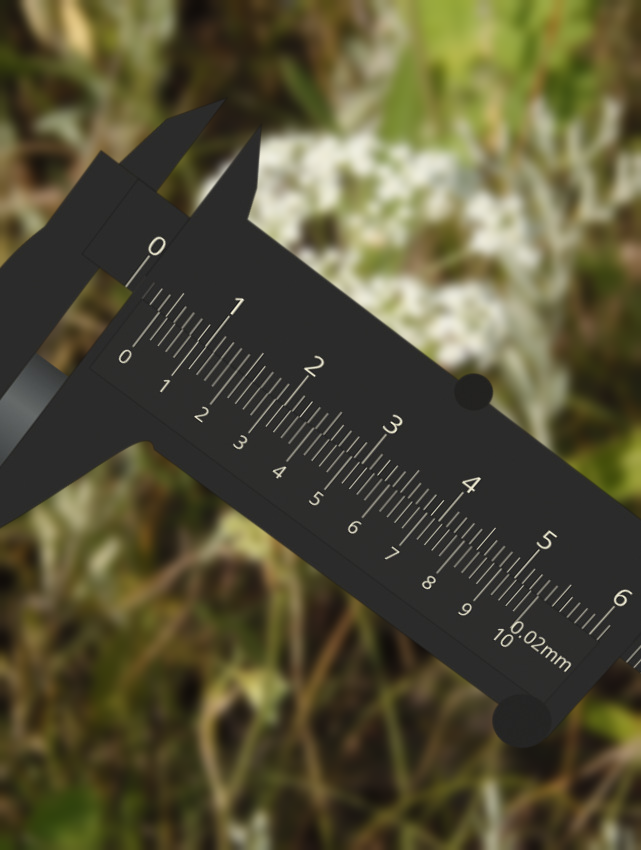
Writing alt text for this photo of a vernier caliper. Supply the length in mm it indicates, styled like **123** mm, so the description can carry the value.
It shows **4.2** mm
